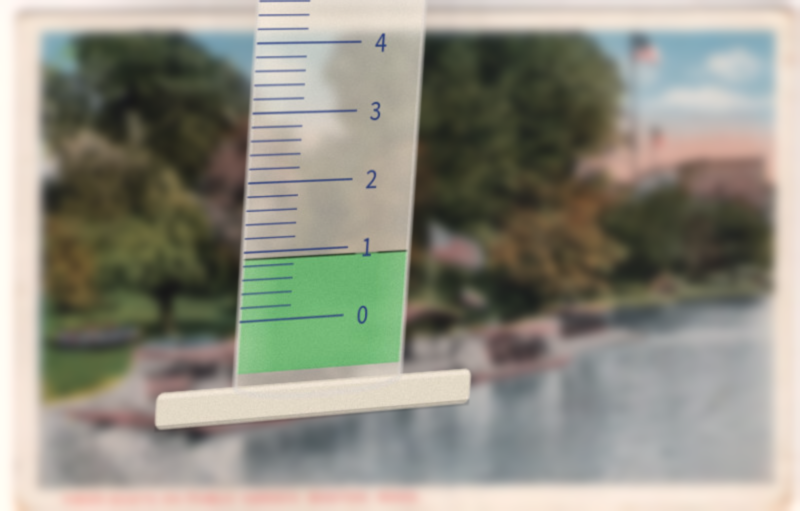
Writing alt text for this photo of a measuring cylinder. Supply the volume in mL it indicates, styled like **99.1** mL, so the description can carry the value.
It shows **0.9** mL
